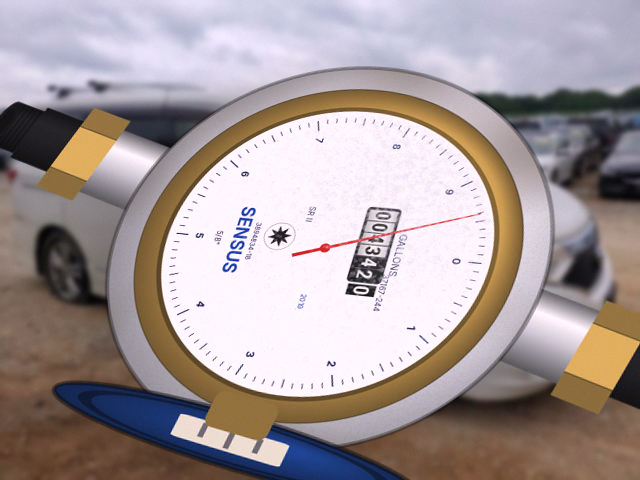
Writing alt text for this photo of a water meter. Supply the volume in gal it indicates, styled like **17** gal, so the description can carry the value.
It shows **43419.4** gal
